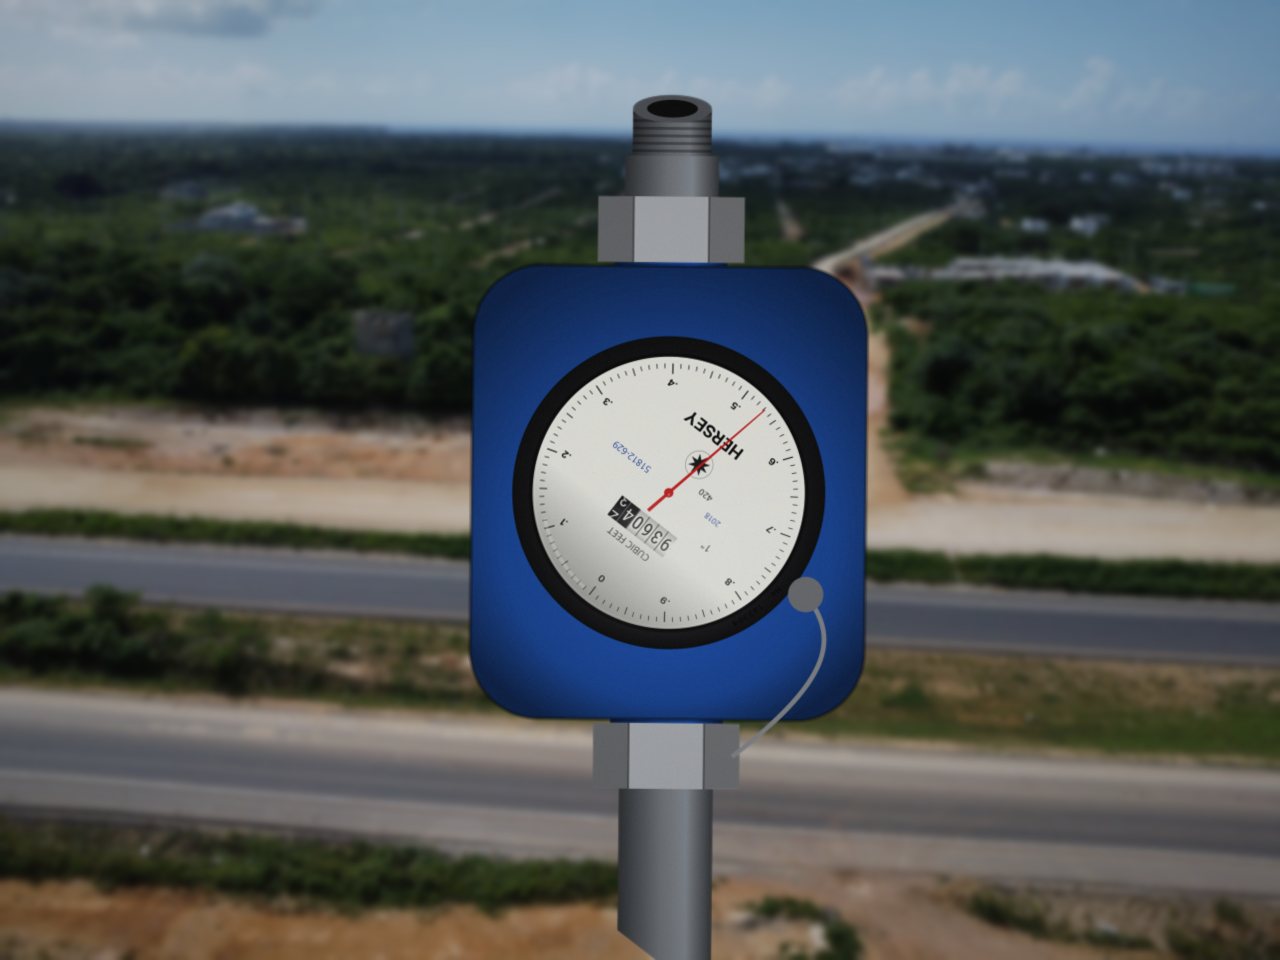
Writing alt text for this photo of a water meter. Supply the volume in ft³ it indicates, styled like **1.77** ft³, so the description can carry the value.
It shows **936042.53** ft³
